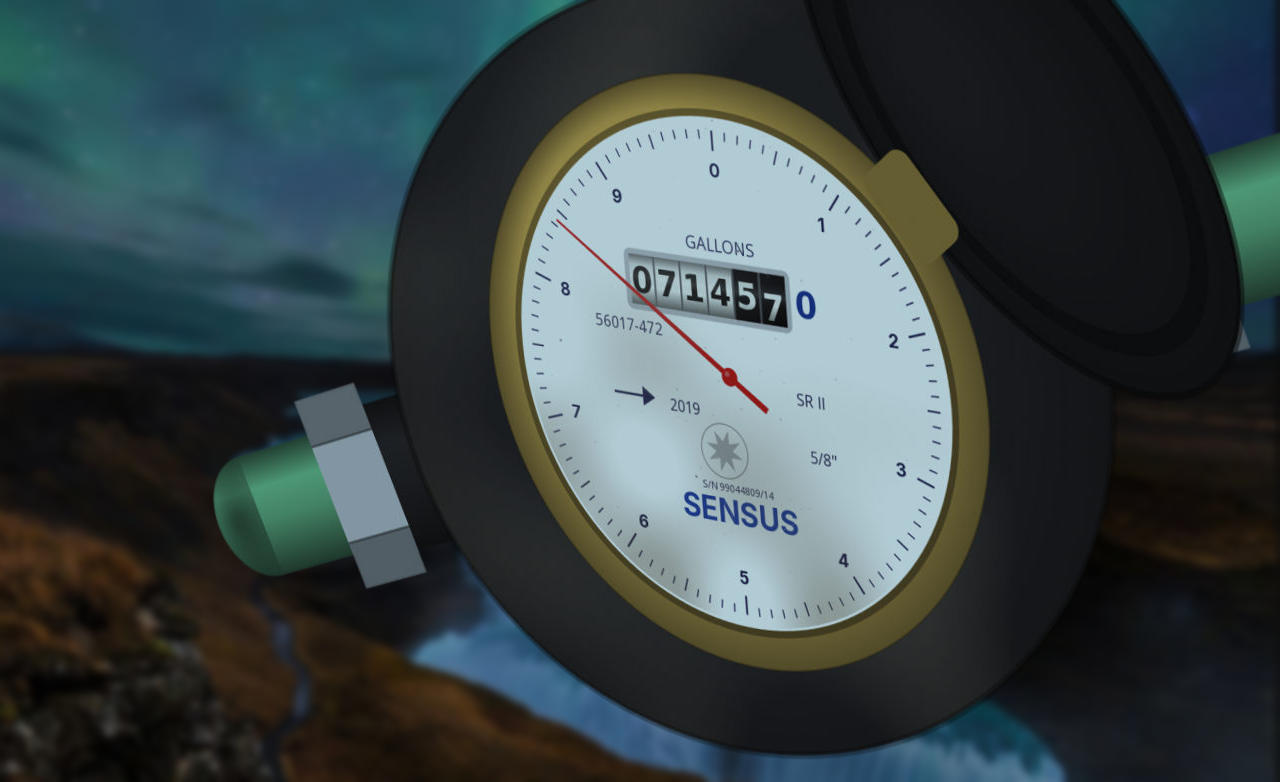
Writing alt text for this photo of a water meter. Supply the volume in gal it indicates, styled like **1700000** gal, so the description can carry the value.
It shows **714568.4** gal
